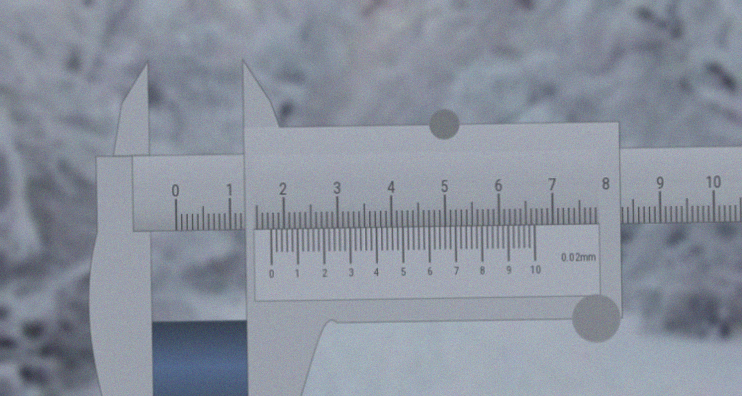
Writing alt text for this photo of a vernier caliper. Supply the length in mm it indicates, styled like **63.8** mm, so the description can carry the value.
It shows **17.6** mm
